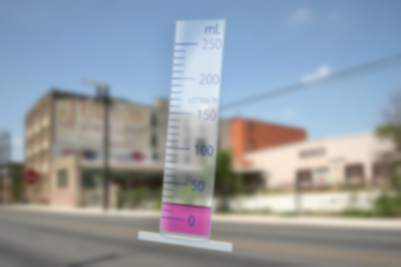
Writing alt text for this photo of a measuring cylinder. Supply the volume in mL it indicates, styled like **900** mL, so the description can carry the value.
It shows **20** mL
